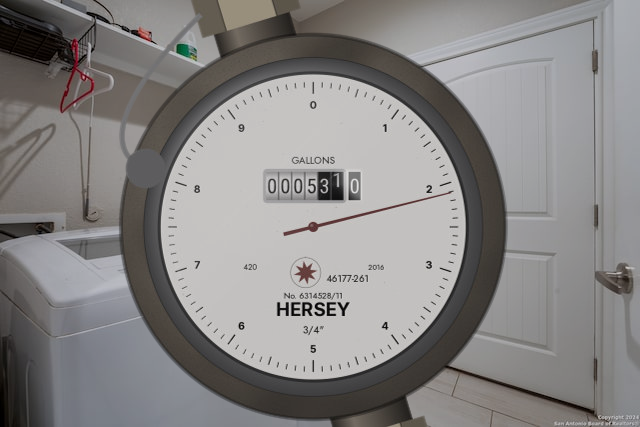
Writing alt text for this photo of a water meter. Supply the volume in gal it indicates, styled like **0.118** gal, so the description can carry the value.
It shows **5312.1** gal
